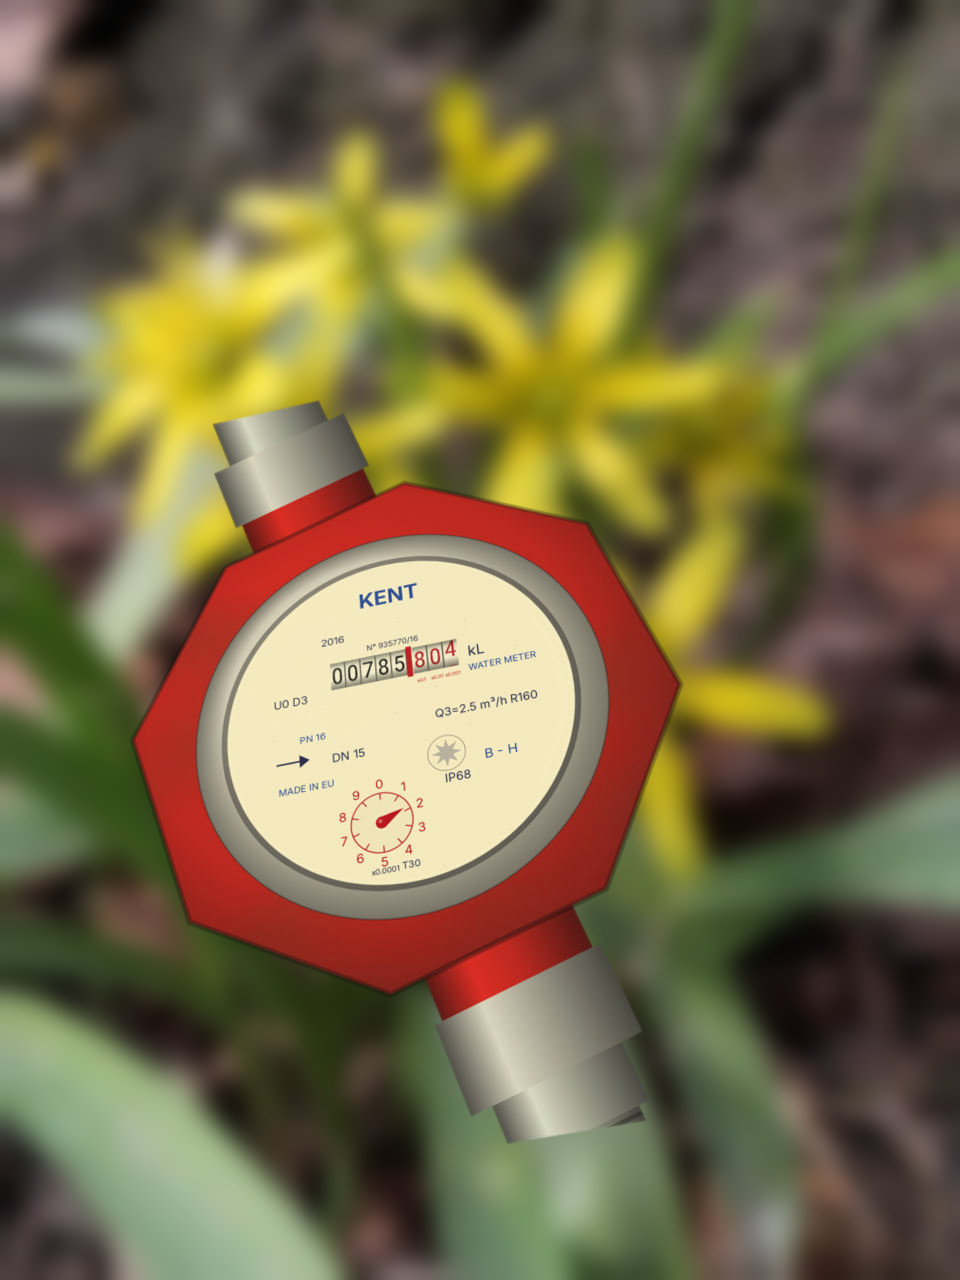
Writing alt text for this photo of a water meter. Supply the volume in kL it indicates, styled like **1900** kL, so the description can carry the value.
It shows **785.8041** kL
